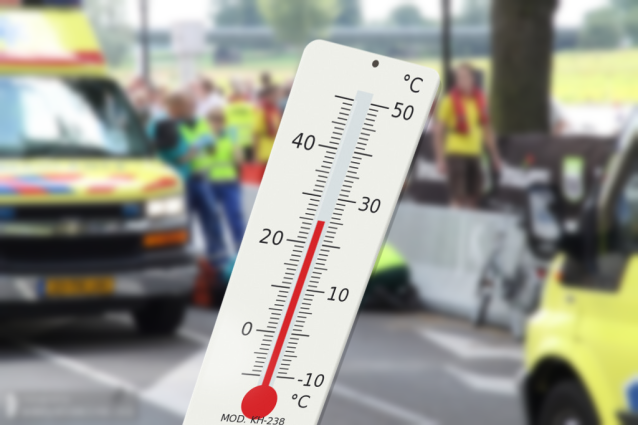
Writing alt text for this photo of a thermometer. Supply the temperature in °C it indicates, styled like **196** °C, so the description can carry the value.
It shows **25** °C
